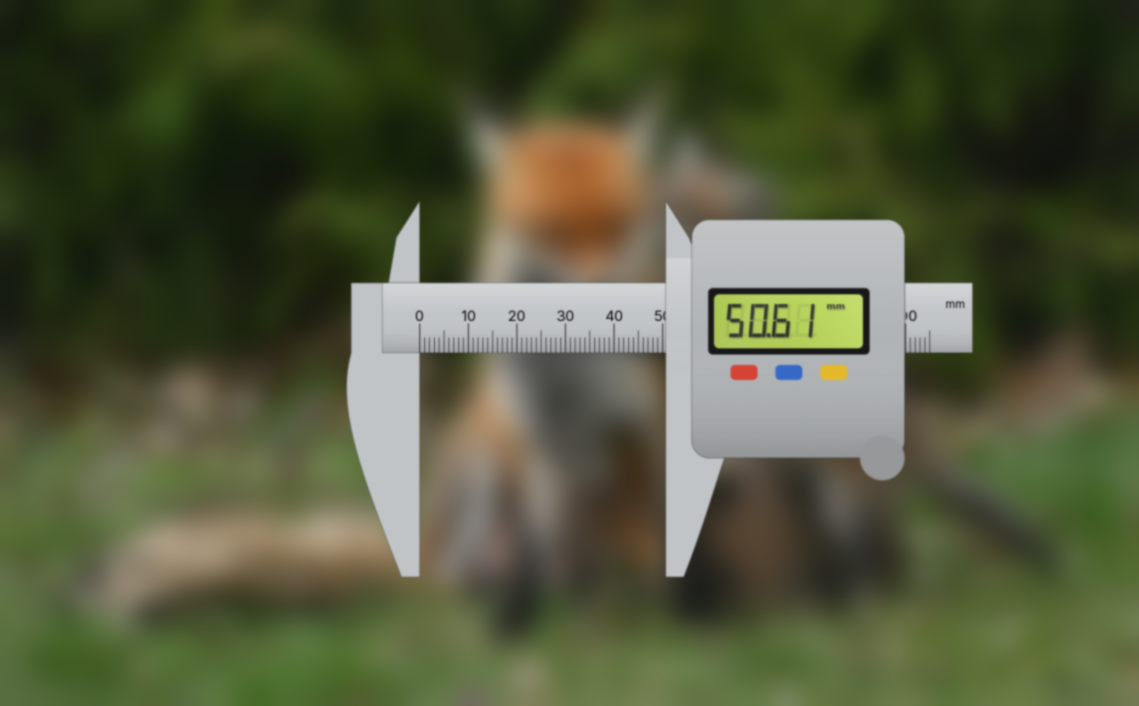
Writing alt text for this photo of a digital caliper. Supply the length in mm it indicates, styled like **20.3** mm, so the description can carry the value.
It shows **50.61** mm
